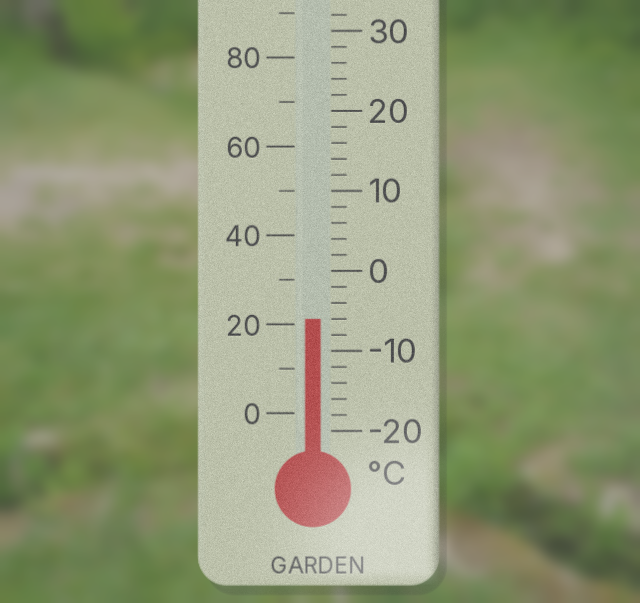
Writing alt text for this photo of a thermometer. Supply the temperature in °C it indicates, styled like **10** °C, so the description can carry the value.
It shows **-6** °C
